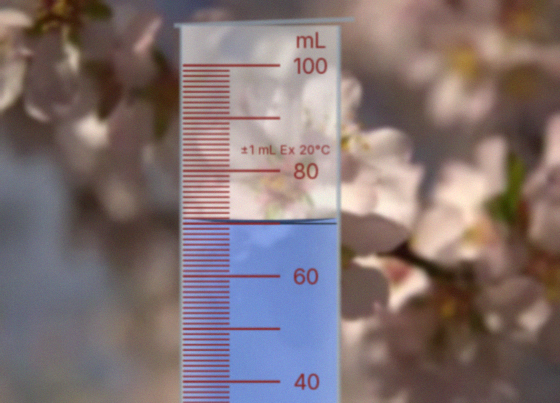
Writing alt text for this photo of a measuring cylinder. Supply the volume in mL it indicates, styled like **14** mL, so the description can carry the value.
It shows **70** mL
